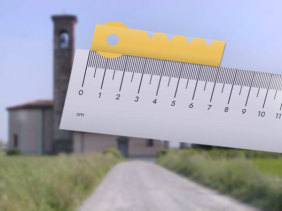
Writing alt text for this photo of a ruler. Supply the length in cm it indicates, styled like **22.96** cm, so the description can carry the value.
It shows **7** cm
